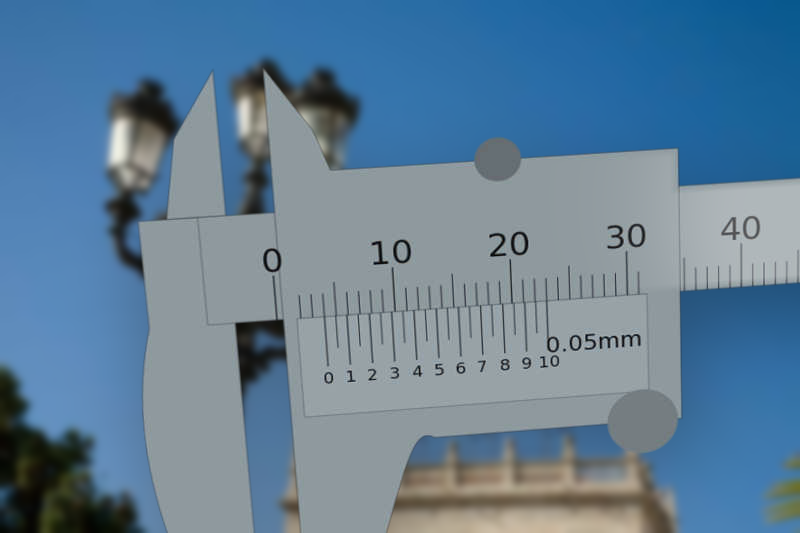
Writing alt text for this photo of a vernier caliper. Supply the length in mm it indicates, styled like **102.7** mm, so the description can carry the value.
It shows **4.0** mm
